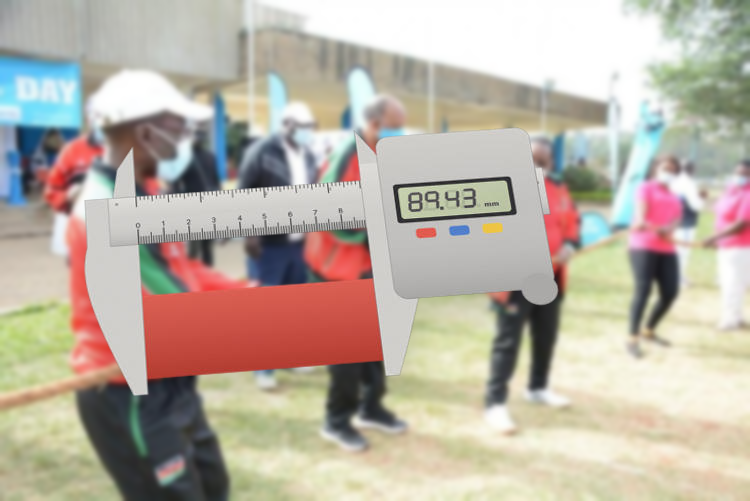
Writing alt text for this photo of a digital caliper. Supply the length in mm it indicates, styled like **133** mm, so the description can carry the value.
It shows **89.43** mm
